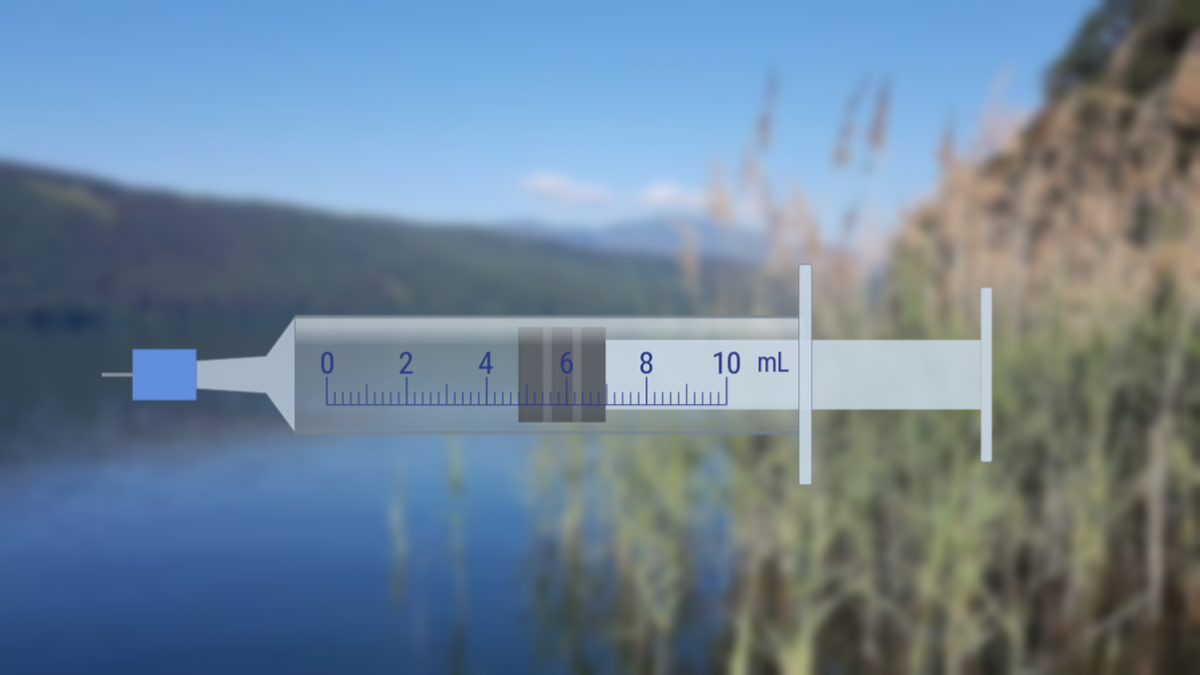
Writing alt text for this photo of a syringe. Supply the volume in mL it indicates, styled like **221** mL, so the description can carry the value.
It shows **4.8** mL
